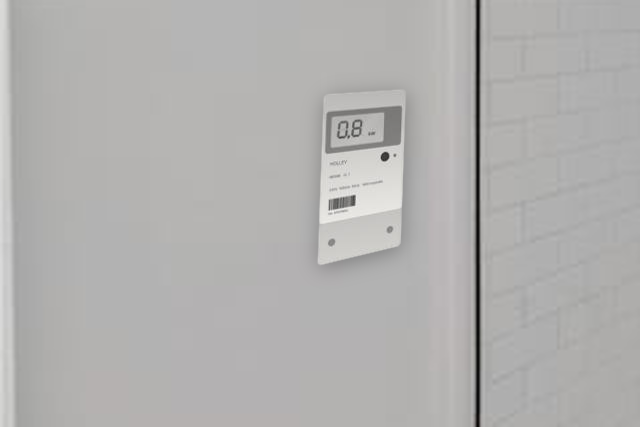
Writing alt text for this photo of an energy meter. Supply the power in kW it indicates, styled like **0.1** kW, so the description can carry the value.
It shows **0.8** kW
